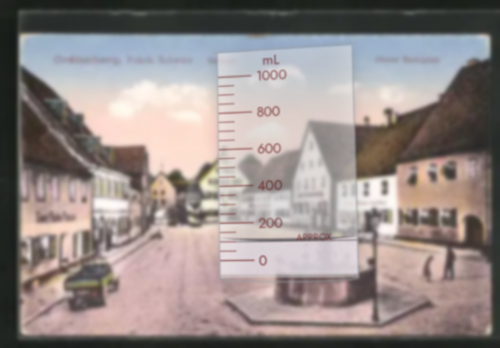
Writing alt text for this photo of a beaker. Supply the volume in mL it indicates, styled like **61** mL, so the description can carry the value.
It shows **100** mL
